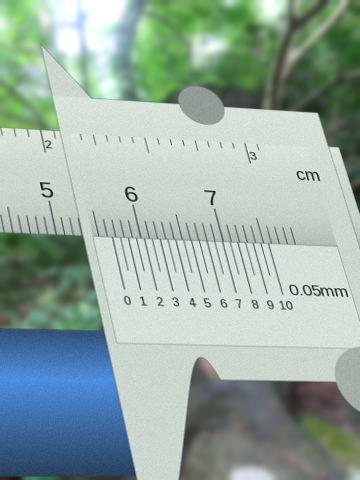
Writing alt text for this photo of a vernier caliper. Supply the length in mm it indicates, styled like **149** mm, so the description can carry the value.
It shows **56.6** mm
